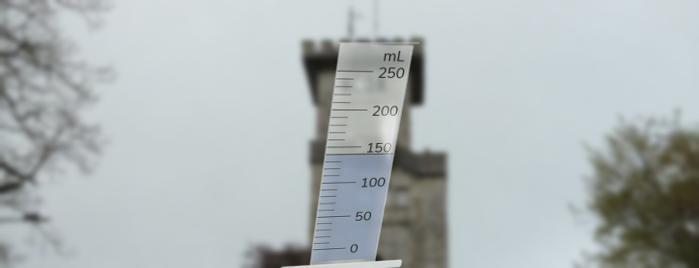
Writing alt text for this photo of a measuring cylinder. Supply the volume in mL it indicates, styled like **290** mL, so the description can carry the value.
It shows **140** mL
